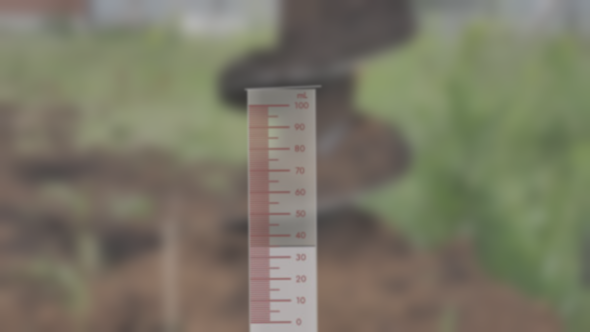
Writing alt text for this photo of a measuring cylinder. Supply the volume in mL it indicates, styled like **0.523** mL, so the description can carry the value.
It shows **35** mL
